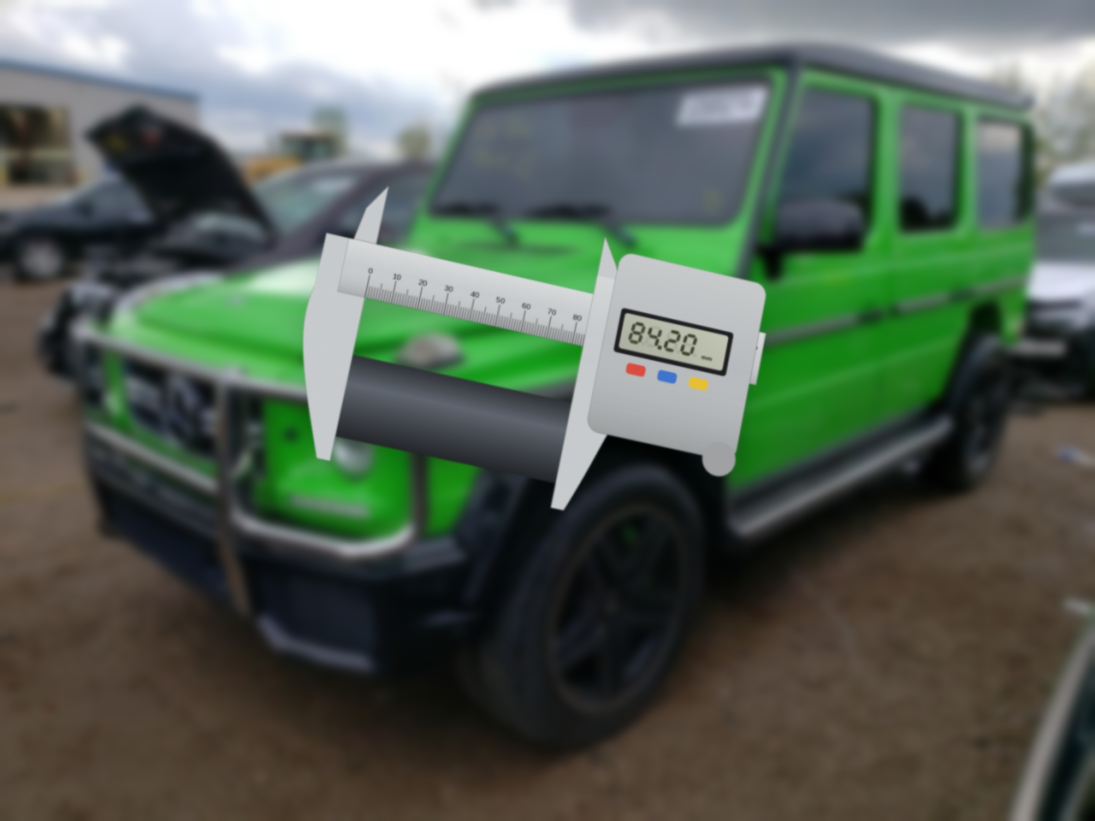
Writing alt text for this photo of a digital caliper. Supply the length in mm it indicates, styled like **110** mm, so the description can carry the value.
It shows **84.20** mm
